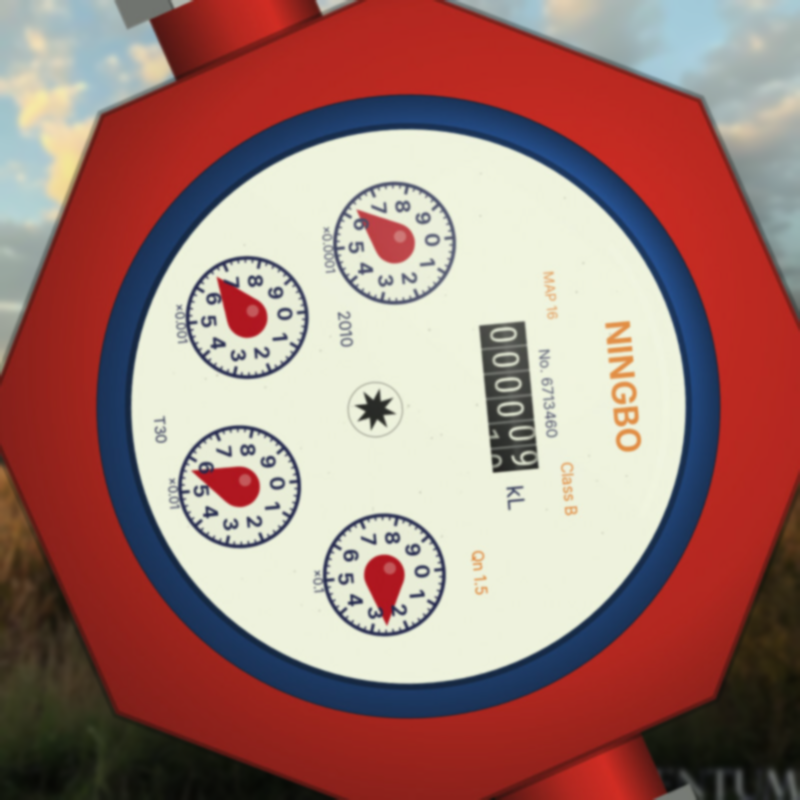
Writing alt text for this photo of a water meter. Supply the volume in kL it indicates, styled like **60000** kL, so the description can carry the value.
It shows **9.2566** kL
